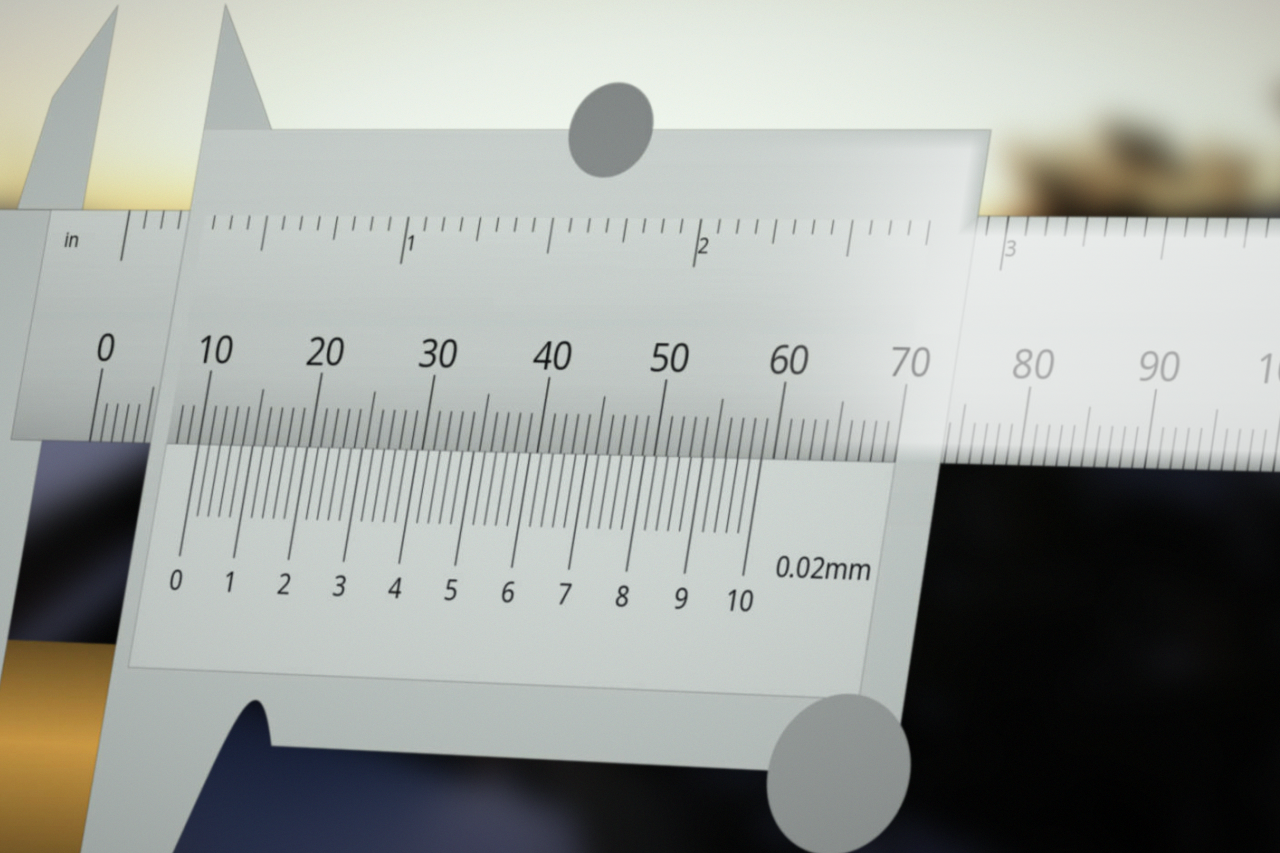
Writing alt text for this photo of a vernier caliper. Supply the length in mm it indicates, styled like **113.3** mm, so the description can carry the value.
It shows **10.0** mm
